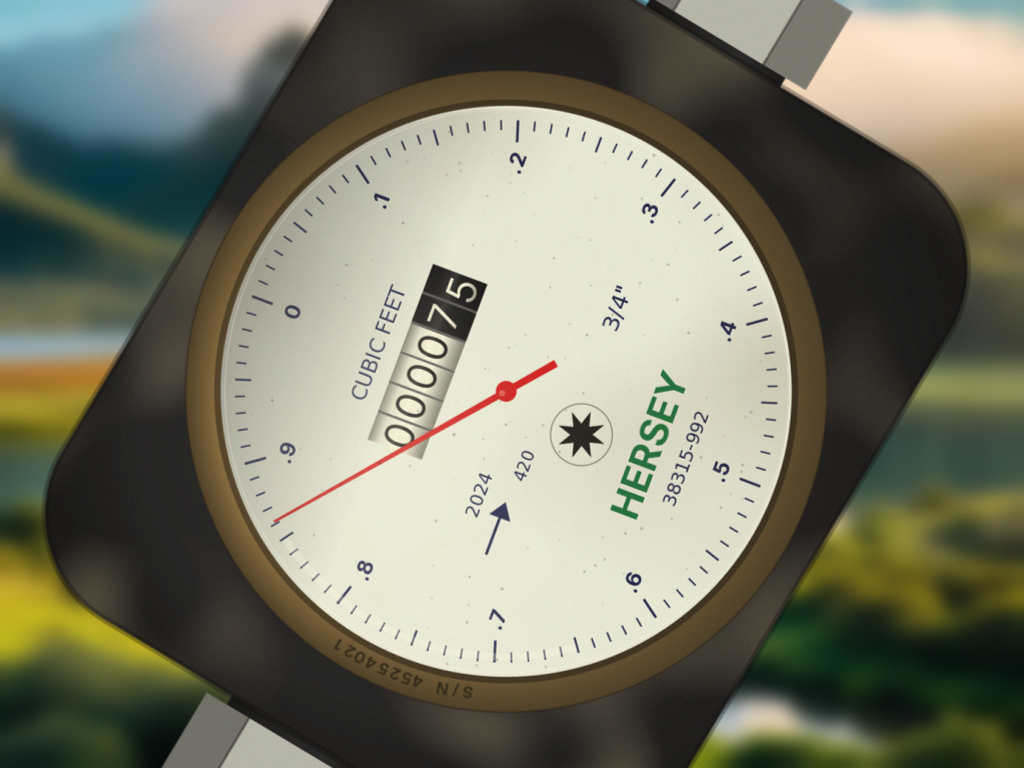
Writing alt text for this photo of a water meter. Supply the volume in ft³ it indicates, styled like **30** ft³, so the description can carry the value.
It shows **74.86** ft³
